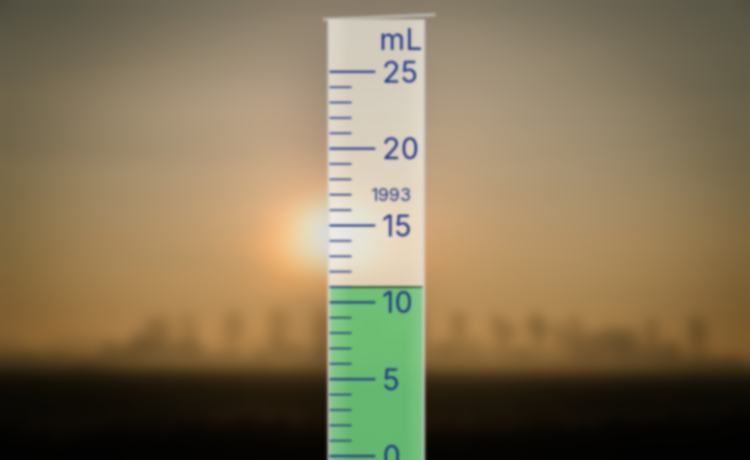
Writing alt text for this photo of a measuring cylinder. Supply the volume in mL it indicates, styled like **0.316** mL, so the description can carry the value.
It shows **11** mL
